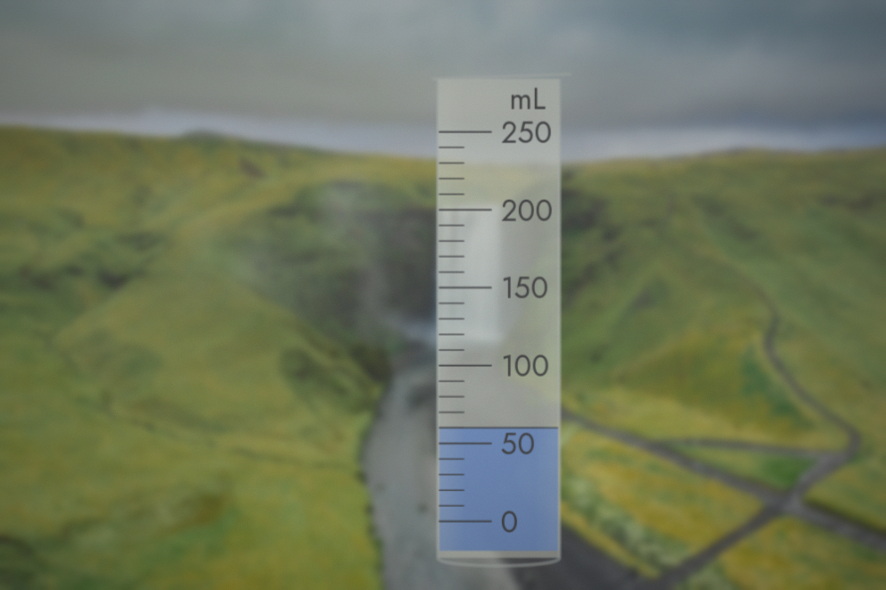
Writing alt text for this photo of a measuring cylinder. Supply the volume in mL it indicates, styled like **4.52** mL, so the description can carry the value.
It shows **60** mL
